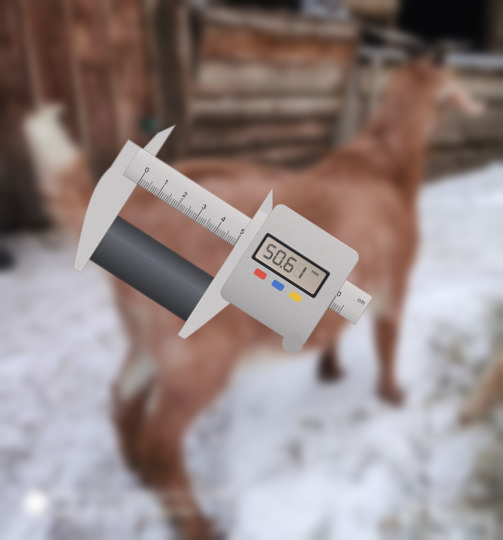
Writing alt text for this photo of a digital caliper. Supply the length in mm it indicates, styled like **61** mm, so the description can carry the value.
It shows **50.61** mm
